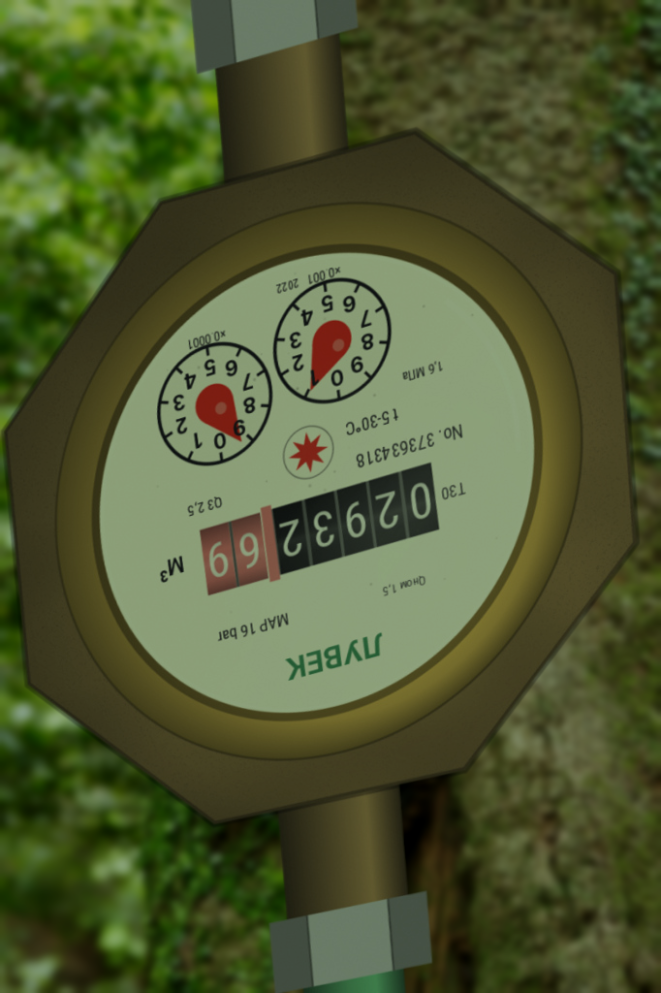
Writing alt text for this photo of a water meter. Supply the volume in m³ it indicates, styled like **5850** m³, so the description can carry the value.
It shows **2932.6909** m³
